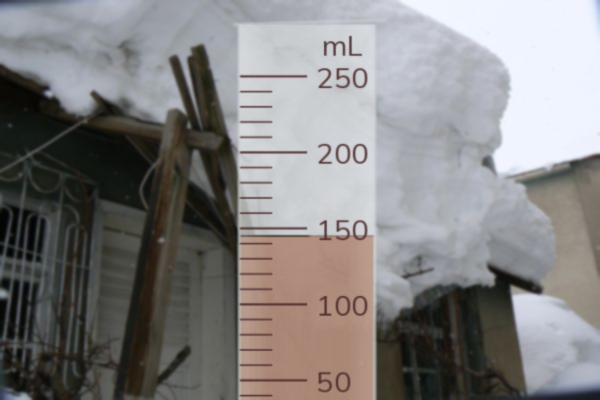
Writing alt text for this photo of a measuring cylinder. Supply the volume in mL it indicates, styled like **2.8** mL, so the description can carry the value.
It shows **145** mL
